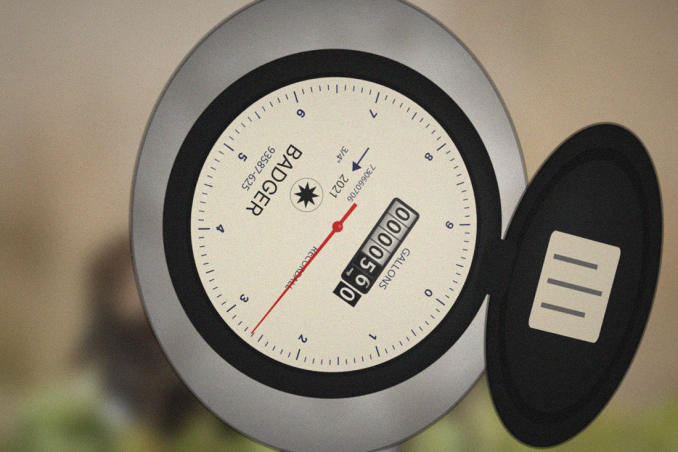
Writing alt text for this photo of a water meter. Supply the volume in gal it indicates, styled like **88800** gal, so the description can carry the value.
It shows **562.6** gal
